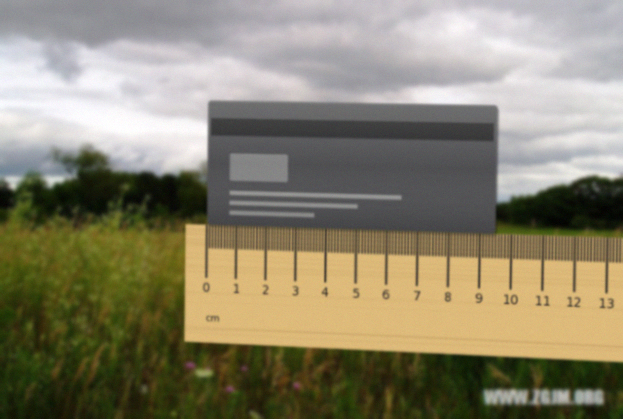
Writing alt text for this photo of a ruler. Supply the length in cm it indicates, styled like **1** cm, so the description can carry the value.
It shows **9.5** cm
